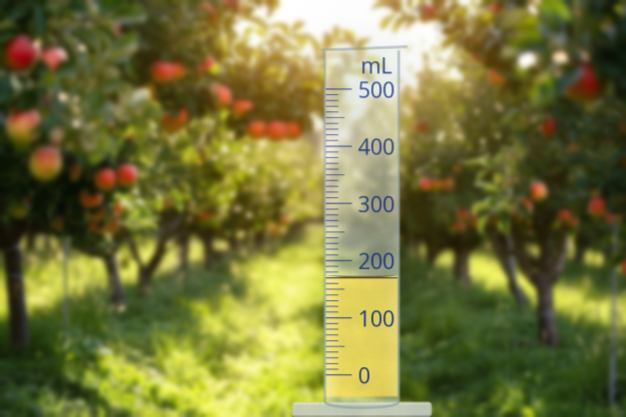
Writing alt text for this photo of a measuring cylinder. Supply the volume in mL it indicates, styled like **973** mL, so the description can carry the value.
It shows **170** mL
